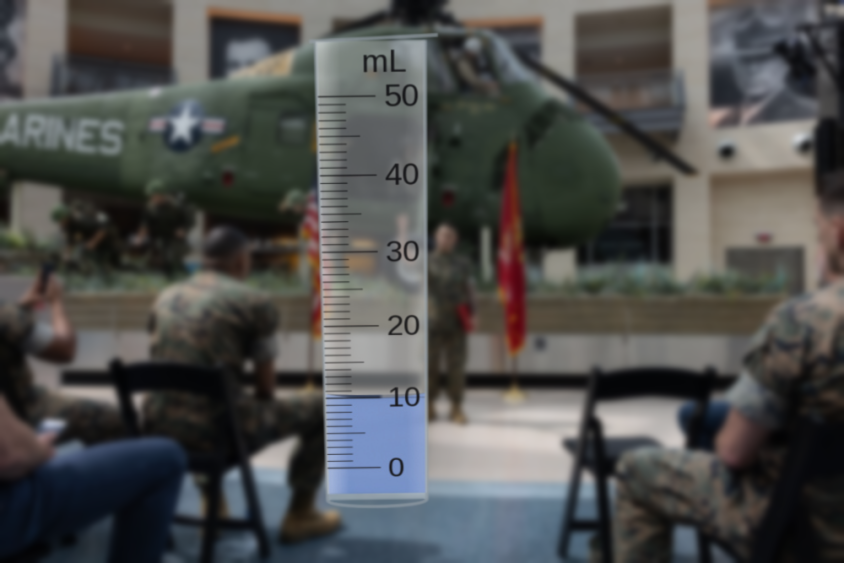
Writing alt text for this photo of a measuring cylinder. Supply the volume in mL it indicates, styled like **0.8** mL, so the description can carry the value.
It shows **10** mL
